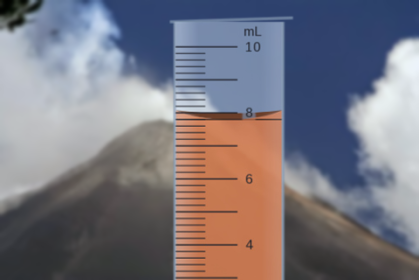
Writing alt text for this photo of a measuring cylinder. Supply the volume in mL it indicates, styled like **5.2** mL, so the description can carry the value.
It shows **7.8** mL
